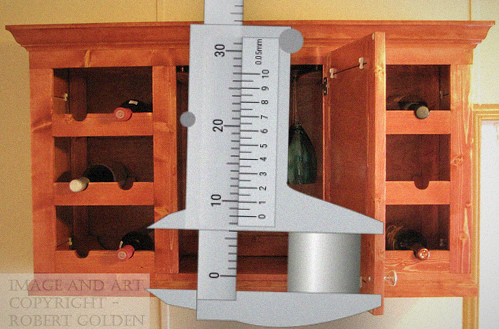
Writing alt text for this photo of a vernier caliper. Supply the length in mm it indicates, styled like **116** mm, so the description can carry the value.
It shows **8.0** mm
